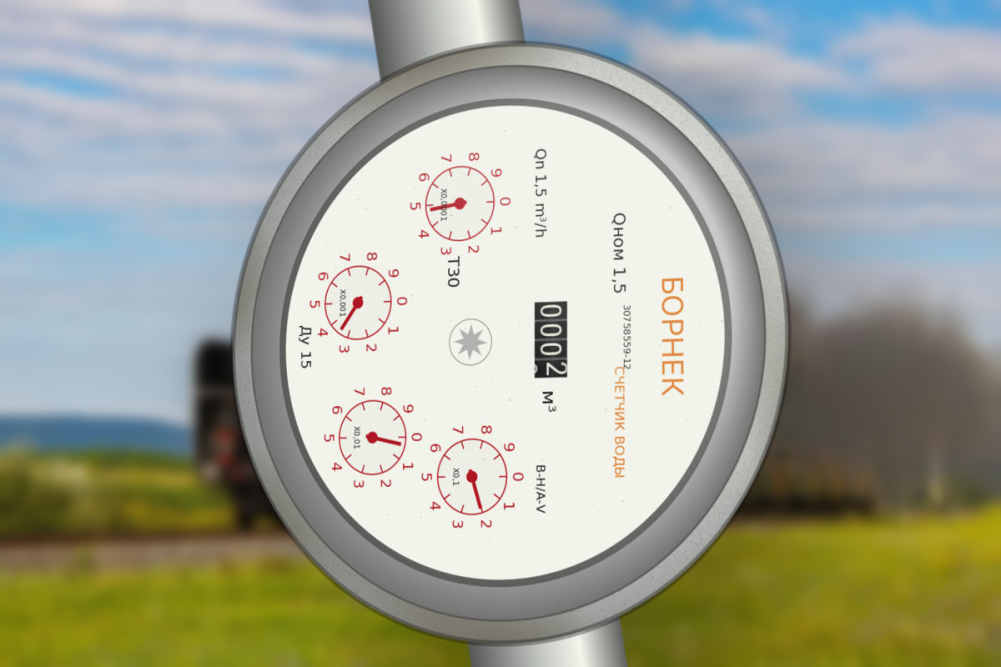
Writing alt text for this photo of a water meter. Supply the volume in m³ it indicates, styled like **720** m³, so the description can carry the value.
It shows **2.2034** m³
